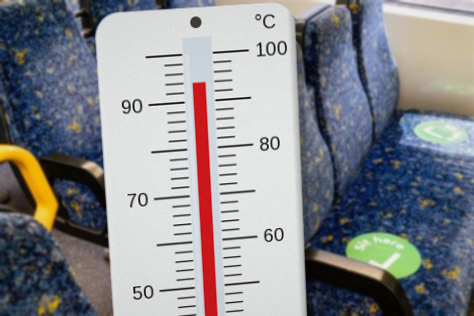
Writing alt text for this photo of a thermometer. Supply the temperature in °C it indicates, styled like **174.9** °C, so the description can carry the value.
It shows **94** °C
